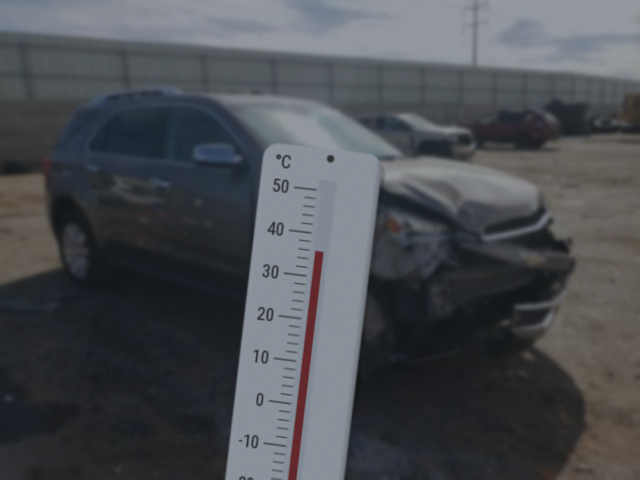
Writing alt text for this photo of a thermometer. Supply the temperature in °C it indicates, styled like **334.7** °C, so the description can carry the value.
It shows **36** °C
